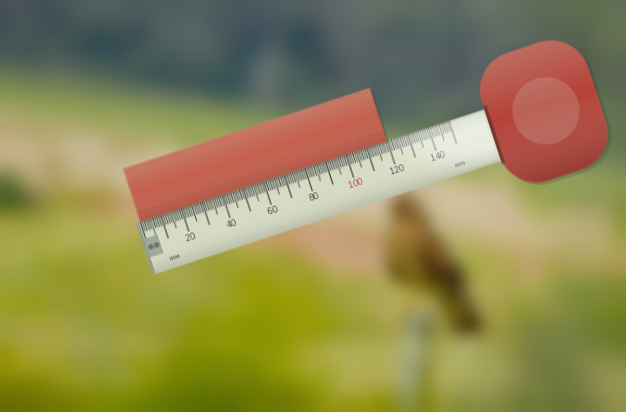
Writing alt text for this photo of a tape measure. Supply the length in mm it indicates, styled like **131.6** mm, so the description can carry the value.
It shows **120** mm
